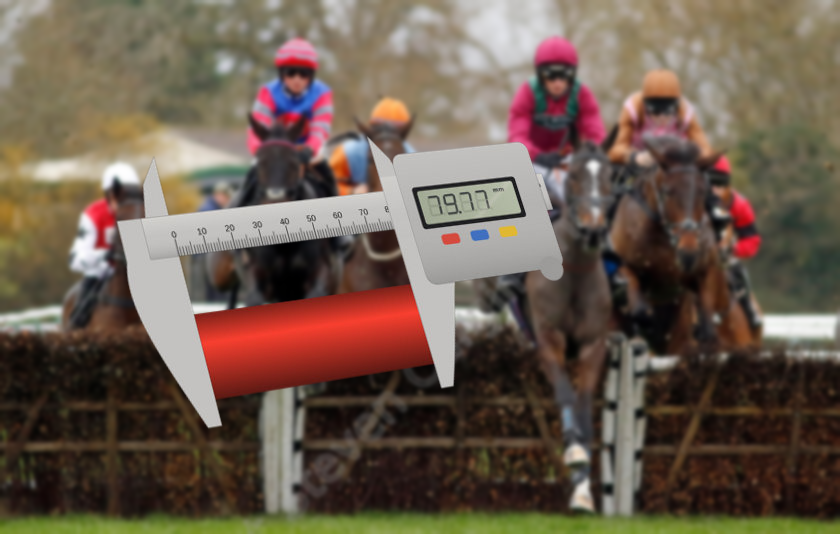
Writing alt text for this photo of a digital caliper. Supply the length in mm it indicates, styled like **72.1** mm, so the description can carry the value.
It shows **79.77** mm
